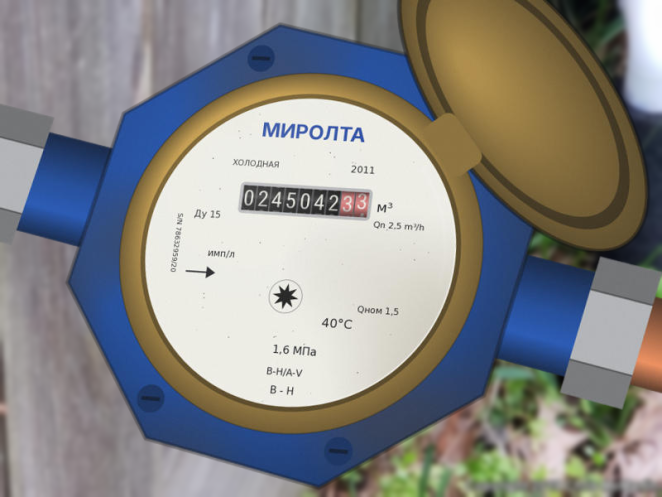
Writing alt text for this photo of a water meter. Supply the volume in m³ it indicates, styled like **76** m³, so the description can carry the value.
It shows **245042.33** m³
